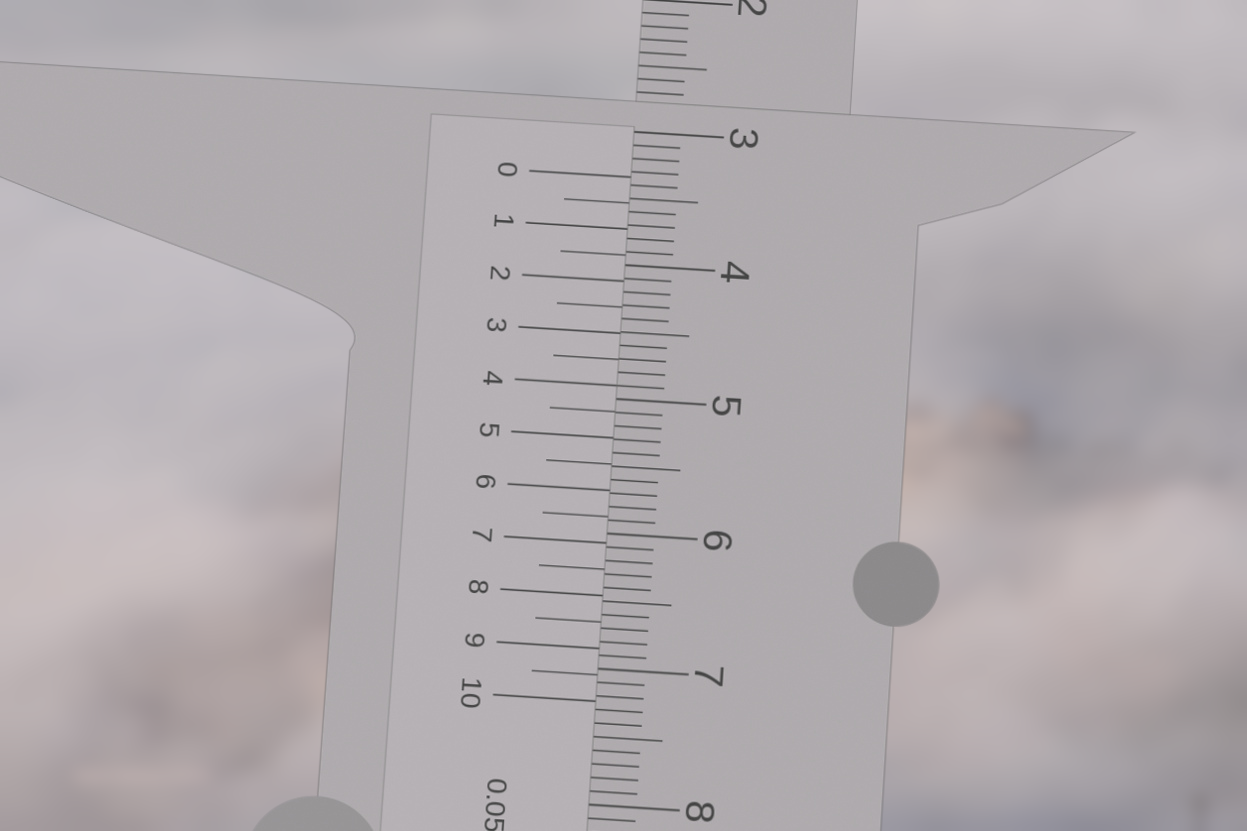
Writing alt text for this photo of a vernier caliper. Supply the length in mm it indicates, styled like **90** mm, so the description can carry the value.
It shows **33.4** mm
